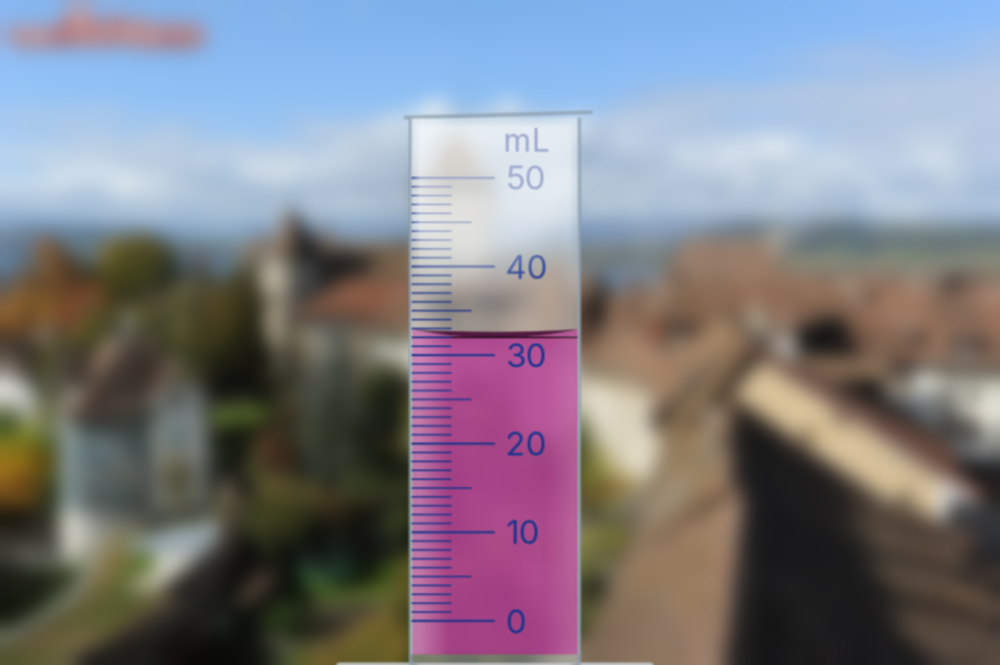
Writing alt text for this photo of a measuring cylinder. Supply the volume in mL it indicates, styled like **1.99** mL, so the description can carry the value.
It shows **32** mL
